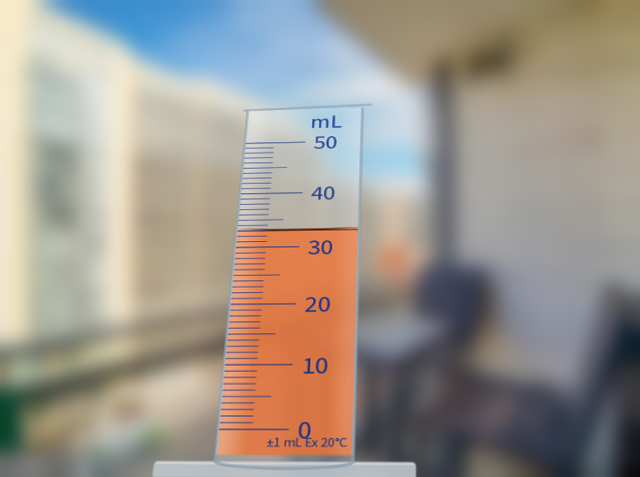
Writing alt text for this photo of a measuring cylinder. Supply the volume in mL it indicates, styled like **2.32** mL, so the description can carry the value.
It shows **33** mL
